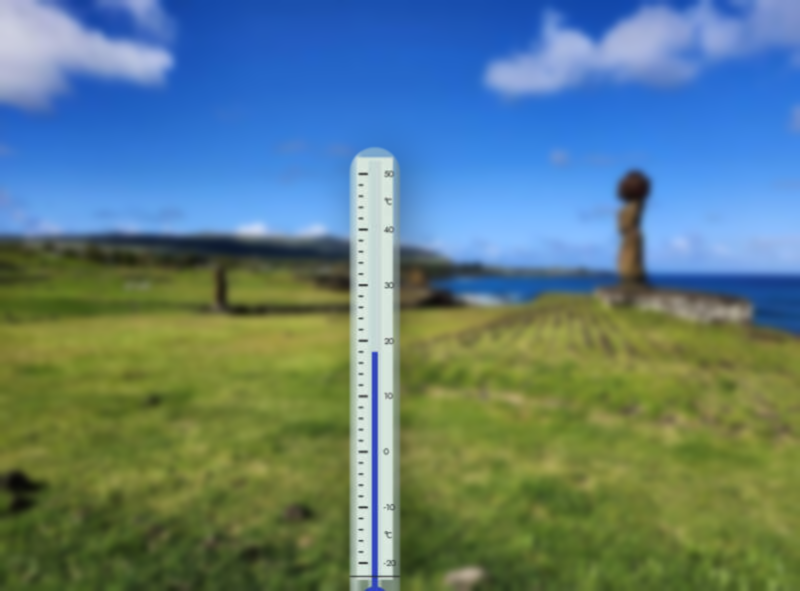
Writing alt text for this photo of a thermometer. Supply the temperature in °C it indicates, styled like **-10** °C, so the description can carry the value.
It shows **18** °C
